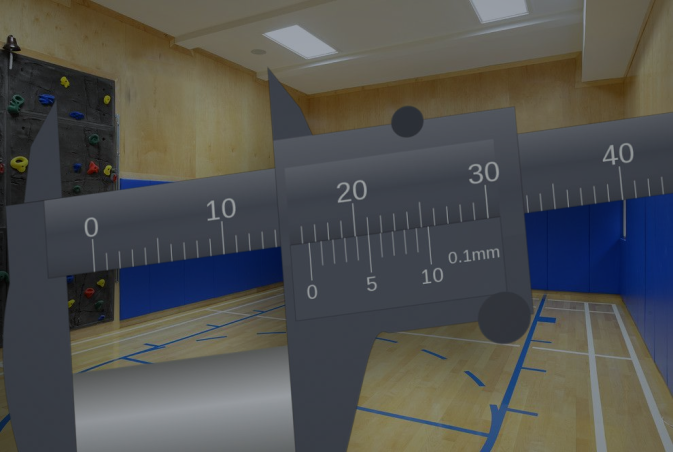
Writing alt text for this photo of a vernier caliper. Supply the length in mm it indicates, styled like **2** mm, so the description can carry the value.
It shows **16.5** mm
